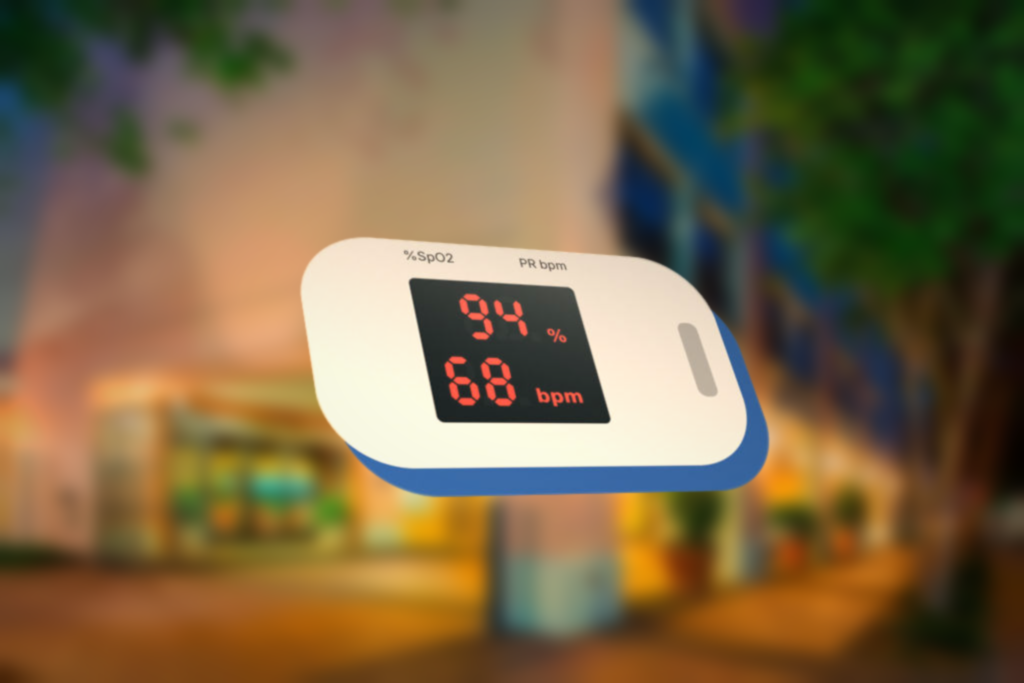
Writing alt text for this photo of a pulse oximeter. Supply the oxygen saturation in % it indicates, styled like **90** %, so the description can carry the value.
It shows **94** %
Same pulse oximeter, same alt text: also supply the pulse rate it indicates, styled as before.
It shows **68** bpm
